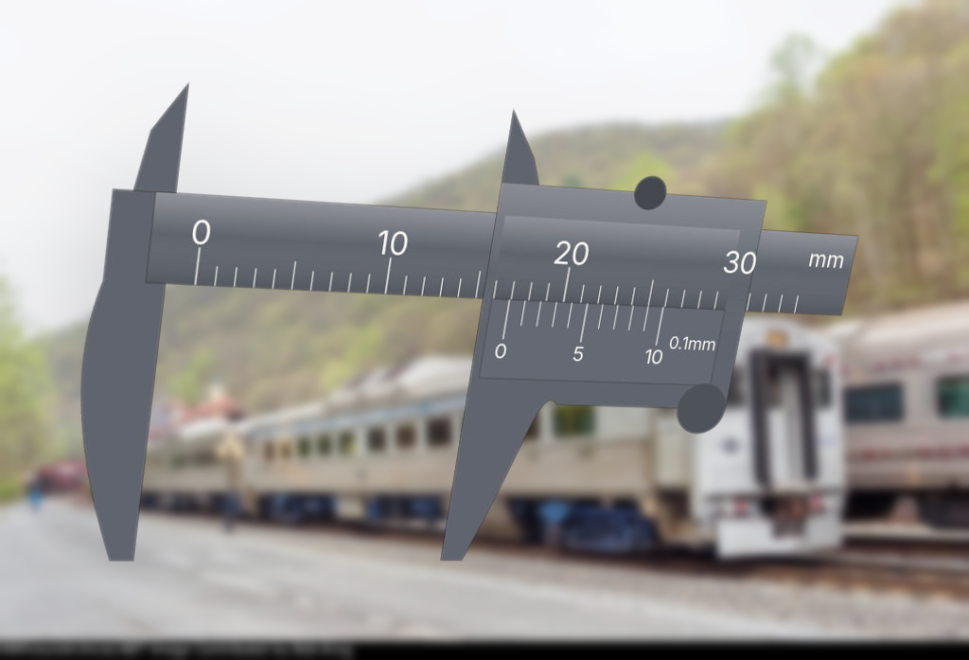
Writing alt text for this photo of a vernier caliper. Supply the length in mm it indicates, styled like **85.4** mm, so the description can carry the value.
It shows **16.9** mm
